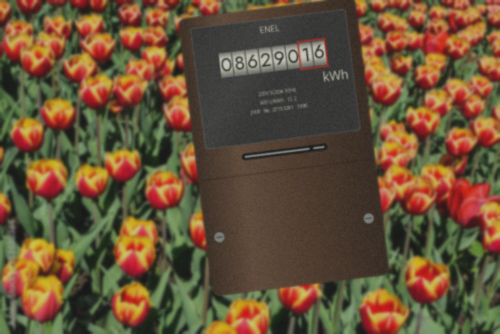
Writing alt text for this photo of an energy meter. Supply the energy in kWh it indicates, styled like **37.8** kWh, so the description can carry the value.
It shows **86290.16** kWh
